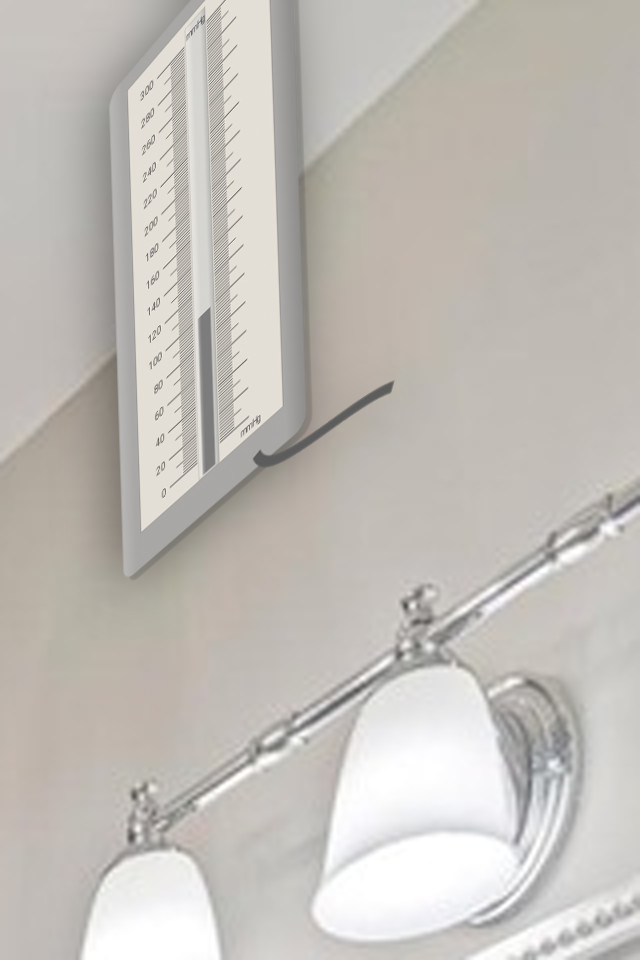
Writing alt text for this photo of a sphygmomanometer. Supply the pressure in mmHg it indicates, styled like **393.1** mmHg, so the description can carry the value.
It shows **100** mmHg
